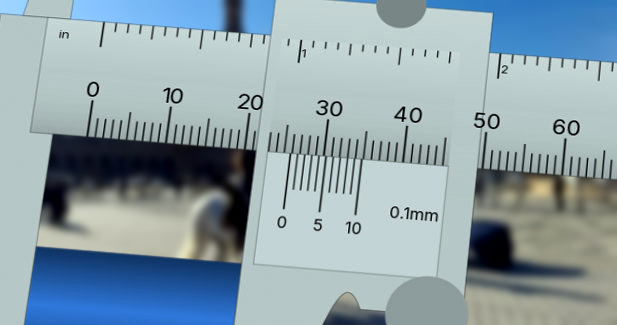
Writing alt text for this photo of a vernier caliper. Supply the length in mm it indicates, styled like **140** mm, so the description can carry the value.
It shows **25.8** mm
